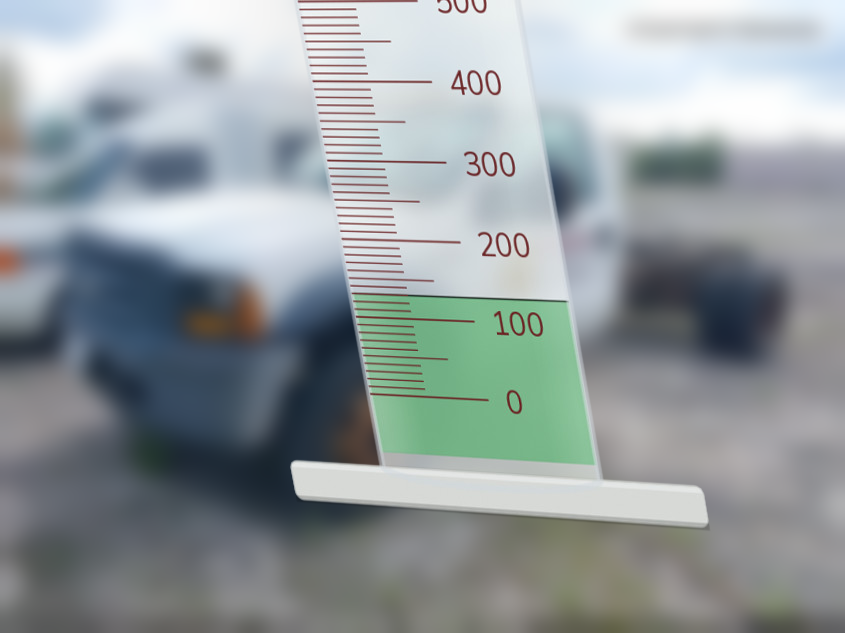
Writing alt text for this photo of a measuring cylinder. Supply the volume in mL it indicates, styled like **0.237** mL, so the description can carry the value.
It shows **130** mL
